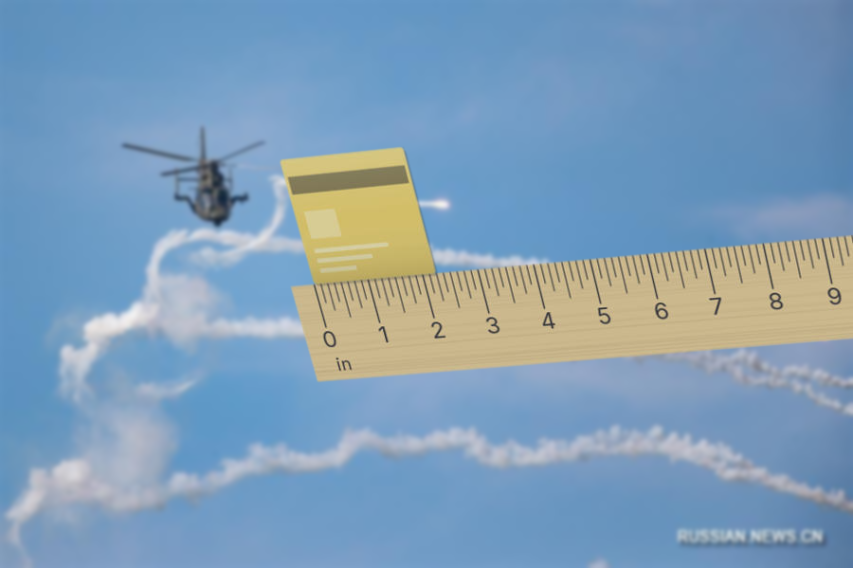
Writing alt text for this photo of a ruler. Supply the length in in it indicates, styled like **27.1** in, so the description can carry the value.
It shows **2.25** in
